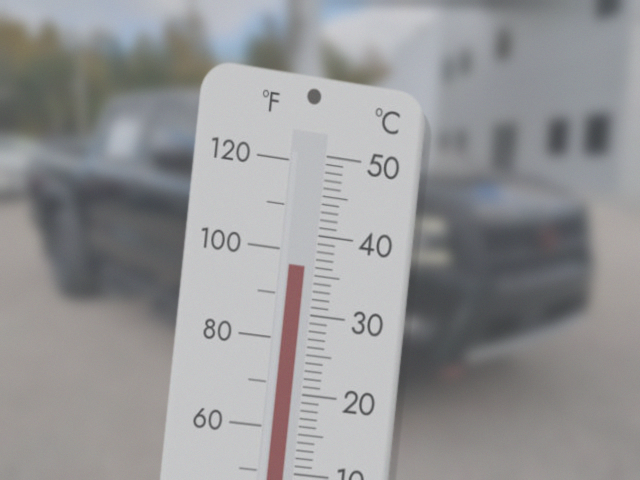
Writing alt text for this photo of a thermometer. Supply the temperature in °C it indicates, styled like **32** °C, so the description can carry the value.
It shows **36** °C
